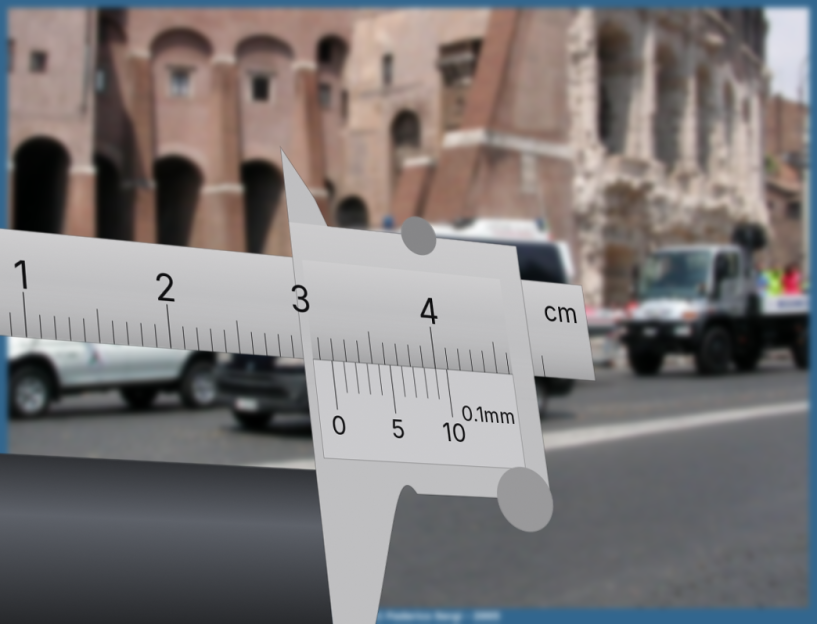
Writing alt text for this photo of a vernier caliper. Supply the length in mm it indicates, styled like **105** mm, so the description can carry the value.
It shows **31.9** mm
